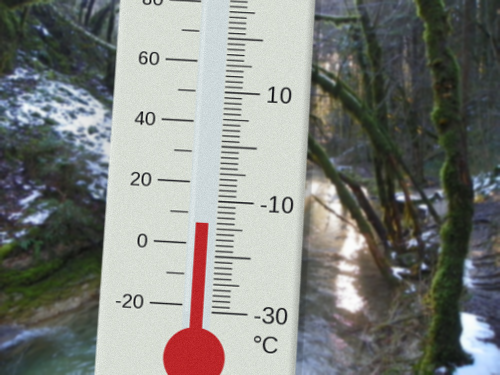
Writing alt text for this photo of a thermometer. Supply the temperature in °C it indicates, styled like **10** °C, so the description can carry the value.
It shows **-14** °C
